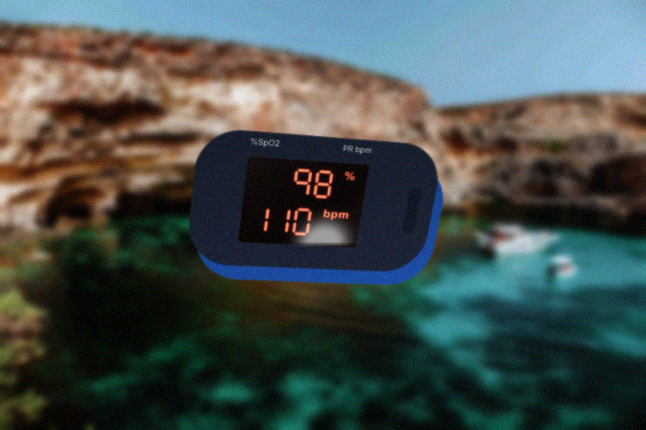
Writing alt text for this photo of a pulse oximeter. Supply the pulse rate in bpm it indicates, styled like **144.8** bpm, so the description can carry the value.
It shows **110** bpm
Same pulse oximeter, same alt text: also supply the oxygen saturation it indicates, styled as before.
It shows **98** %
